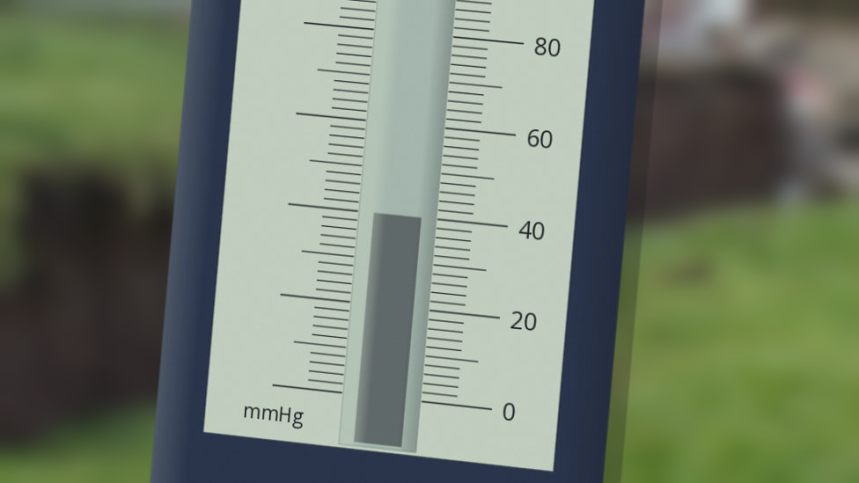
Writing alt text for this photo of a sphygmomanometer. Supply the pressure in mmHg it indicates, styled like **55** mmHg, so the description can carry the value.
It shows **40** mmHg
